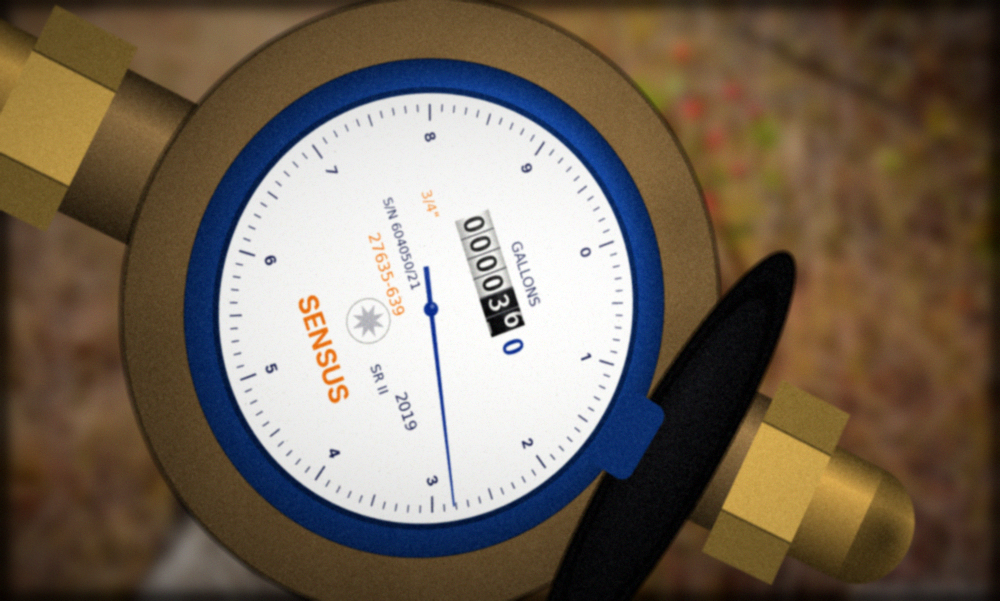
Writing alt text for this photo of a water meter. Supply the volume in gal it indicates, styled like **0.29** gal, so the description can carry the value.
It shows **362.8** gal
